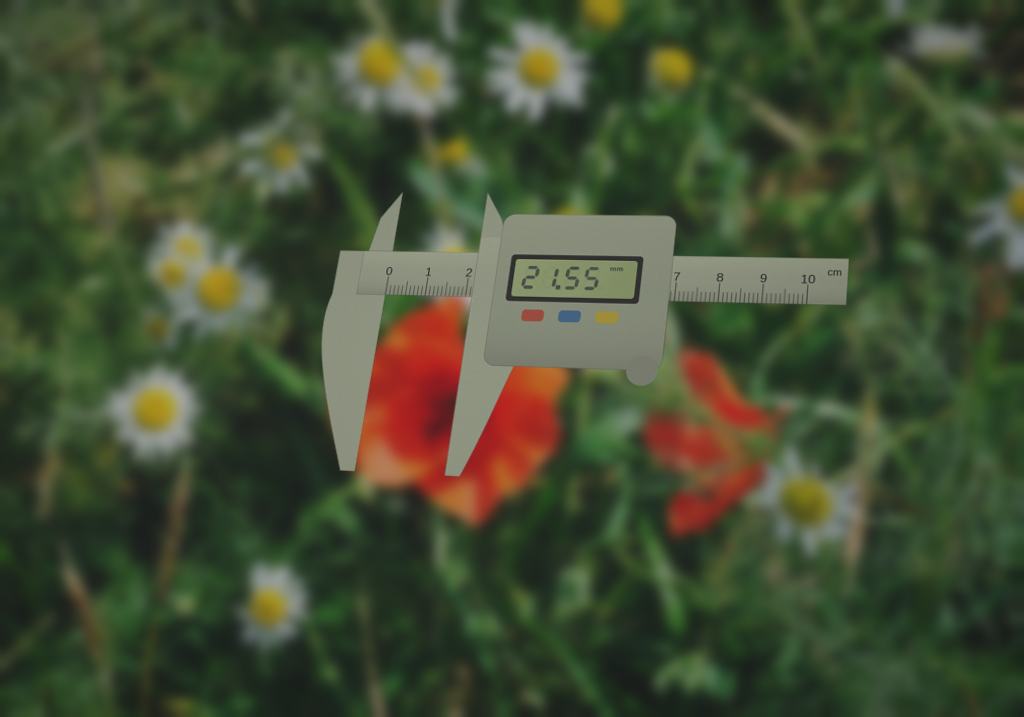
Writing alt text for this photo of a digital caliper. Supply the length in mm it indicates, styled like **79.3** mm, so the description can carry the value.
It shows **21.55** mm
